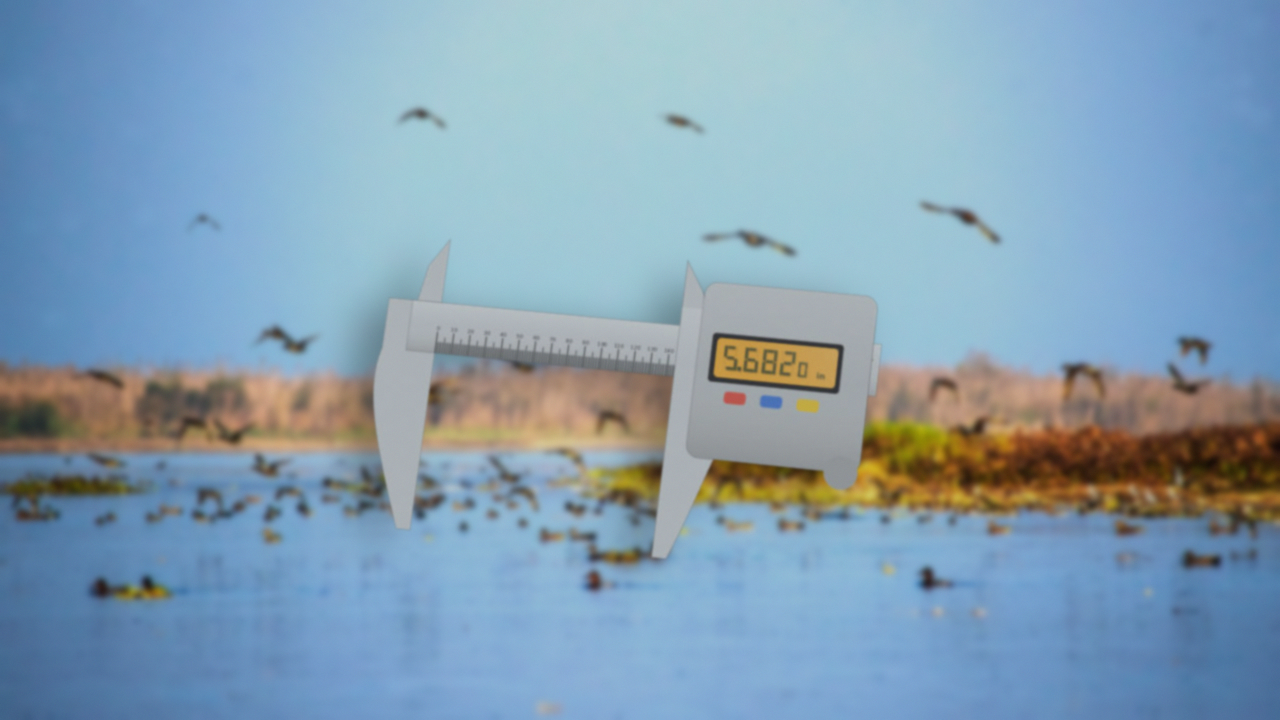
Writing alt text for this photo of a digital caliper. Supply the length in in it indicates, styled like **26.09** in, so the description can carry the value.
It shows **5.6820** in
